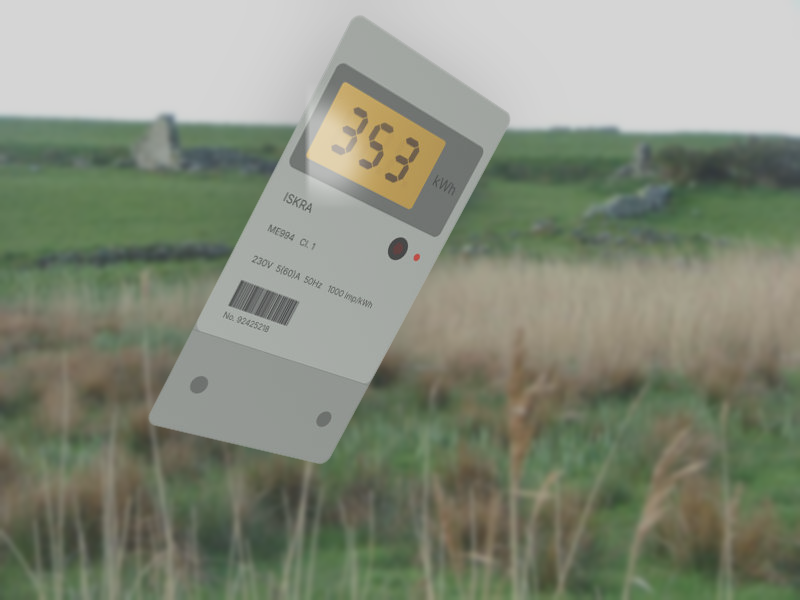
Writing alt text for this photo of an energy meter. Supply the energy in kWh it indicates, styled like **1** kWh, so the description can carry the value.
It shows **353** kWh
